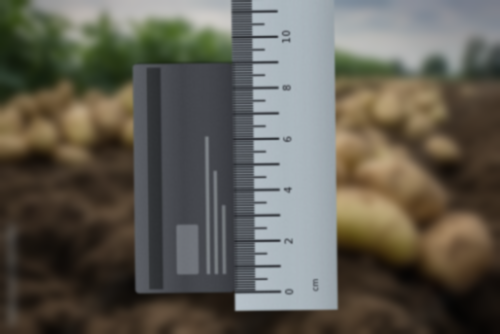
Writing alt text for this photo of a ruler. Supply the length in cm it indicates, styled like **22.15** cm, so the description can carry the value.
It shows **9** cm
